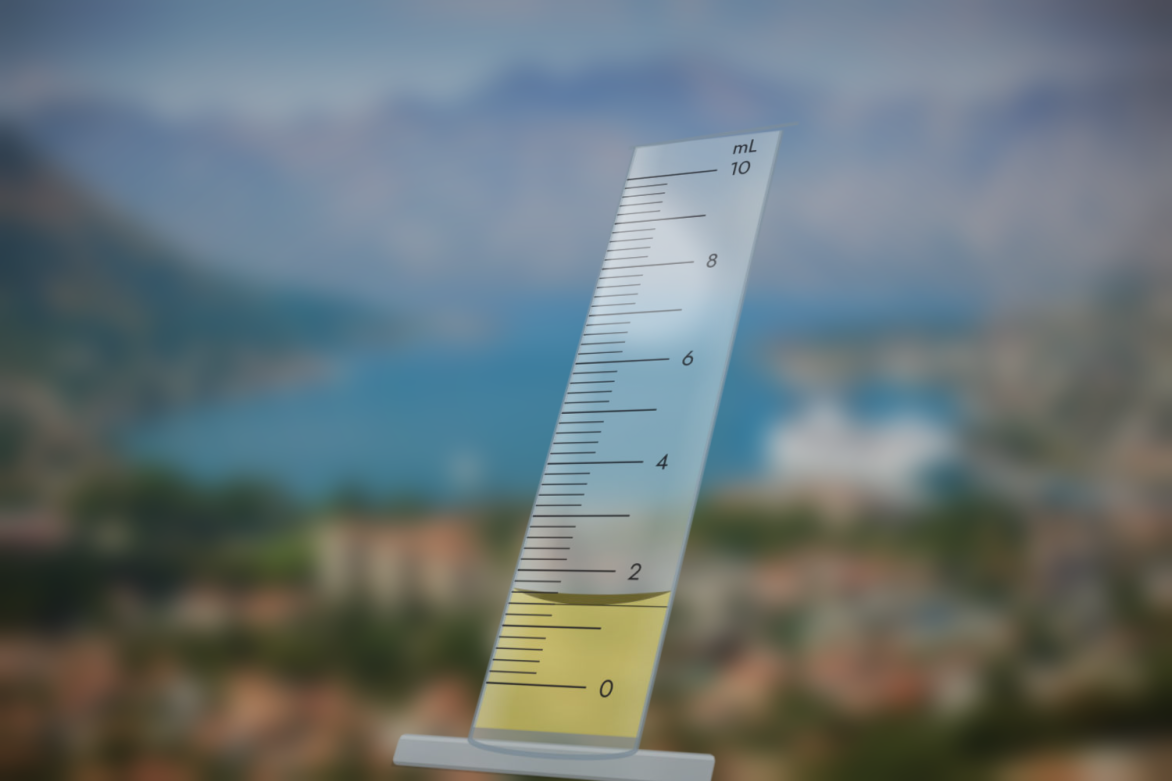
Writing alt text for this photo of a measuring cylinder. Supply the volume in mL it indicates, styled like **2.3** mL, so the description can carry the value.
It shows **1.4** mL
